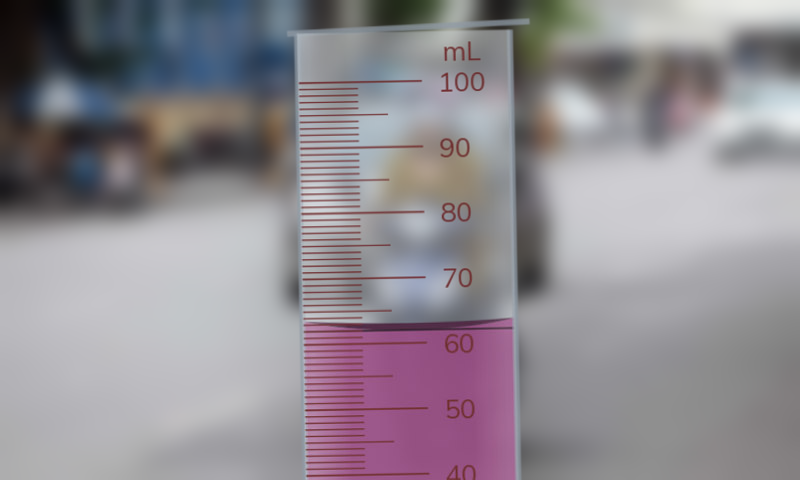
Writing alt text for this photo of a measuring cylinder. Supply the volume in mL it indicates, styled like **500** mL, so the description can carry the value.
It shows **62** mL
